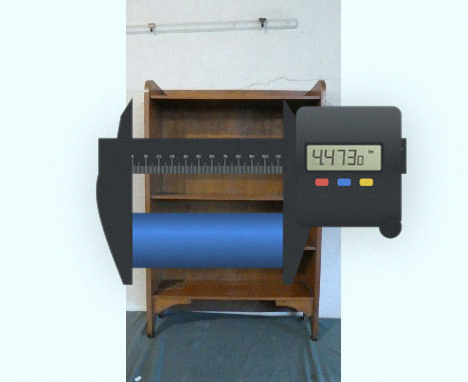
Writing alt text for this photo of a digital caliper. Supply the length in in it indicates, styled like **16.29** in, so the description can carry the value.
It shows **4.4730** in
